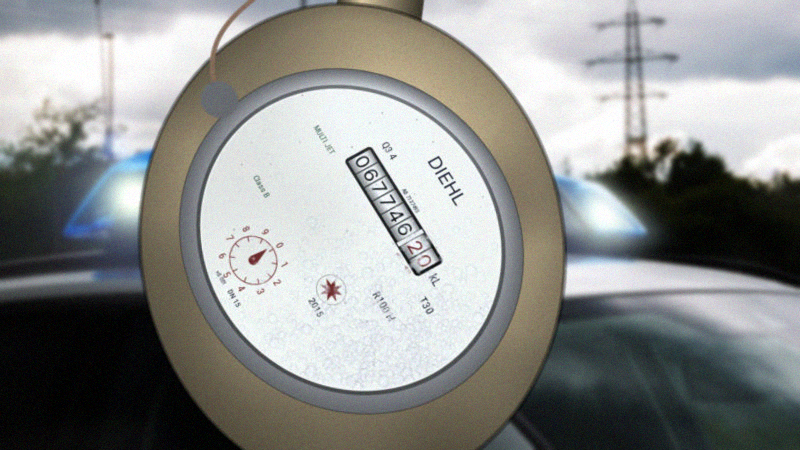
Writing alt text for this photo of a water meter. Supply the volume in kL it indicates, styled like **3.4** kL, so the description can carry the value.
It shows **67746.199** kL
